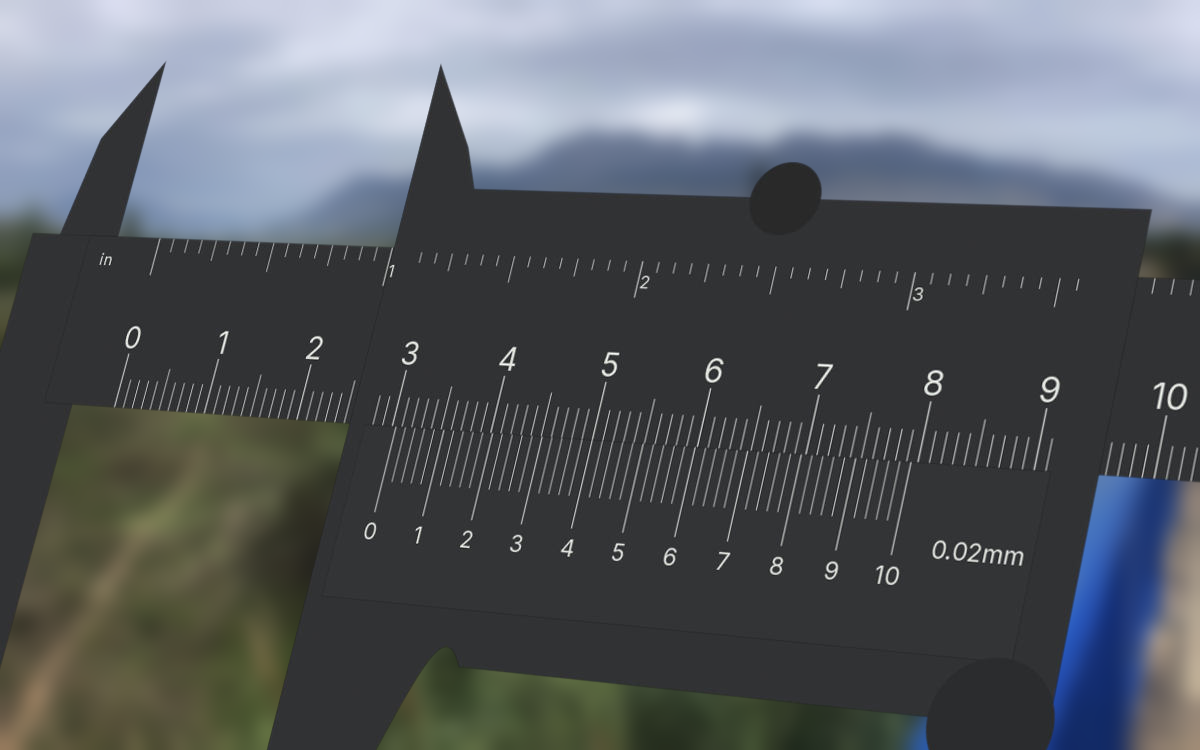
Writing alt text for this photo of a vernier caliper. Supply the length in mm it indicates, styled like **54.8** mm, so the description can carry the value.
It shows **30.4** mm
